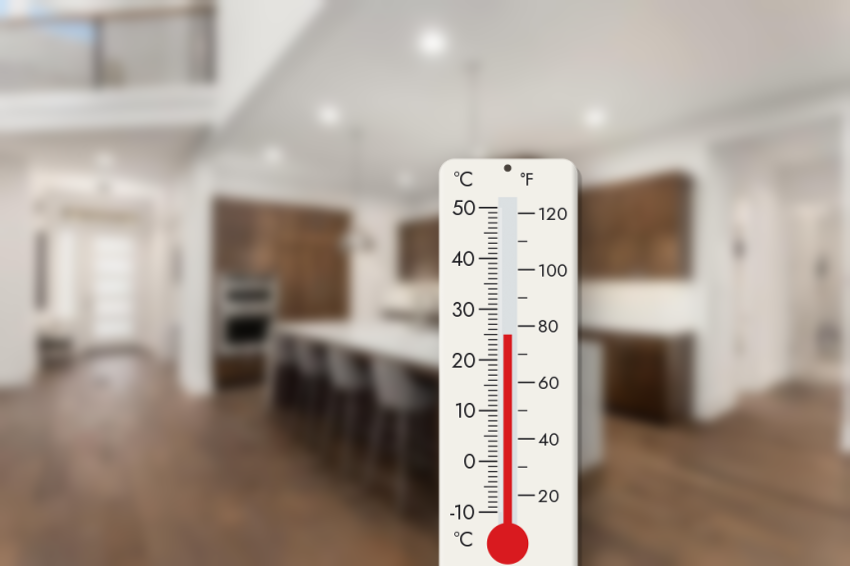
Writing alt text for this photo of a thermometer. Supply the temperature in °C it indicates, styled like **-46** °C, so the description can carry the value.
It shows **25** °C
